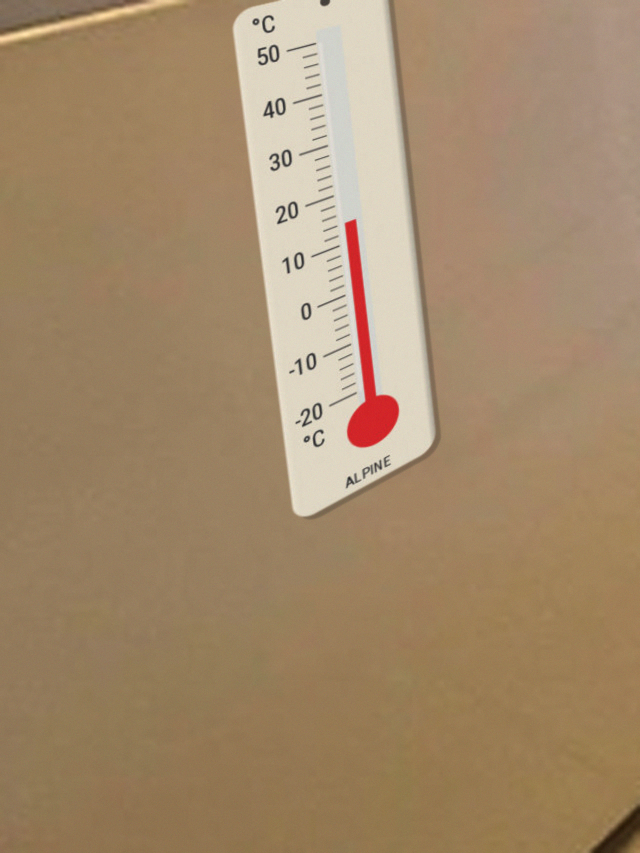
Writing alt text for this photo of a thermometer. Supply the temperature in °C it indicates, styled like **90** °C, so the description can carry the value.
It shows **14** °C
